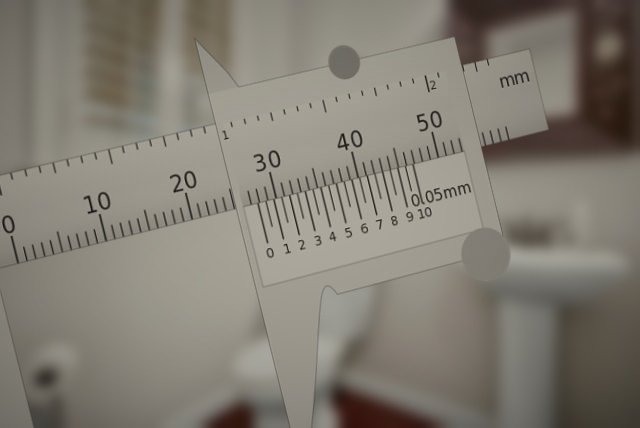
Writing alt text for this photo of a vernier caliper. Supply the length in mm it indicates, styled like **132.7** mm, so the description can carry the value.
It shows **27.8** mm
